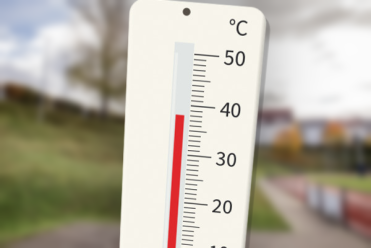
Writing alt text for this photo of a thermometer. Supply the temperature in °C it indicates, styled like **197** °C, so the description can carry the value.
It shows **38** °C
